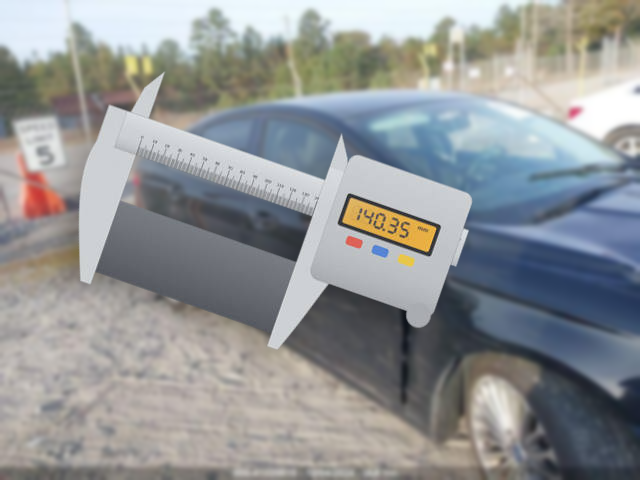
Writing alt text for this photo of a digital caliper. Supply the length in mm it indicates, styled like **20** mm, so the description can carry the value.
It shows **140.35** mm
